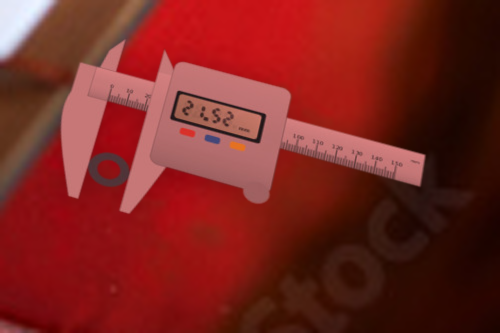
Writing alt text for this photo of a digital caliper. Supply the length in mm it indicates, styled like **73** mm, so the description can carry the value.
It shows **21.52** mm
